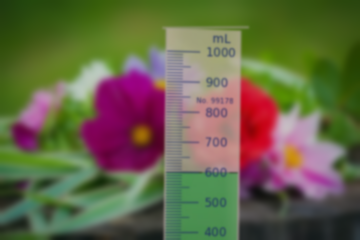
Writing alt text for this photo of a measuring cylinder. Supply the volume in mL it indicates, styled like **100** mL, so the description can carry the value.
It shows **600** mL
